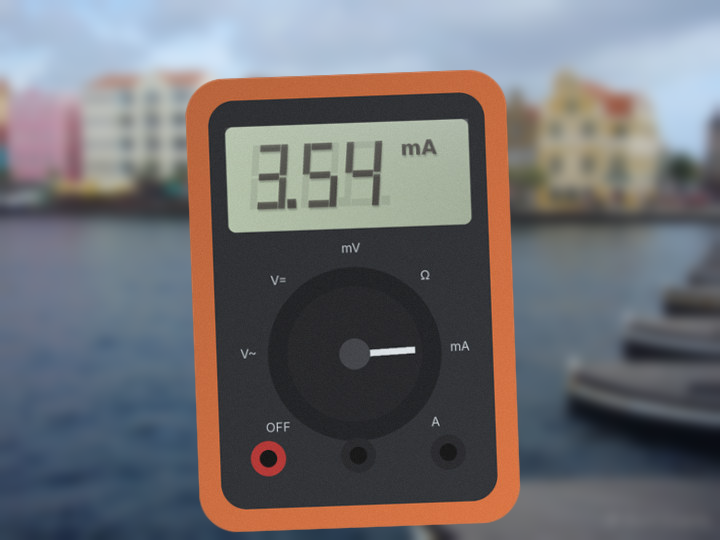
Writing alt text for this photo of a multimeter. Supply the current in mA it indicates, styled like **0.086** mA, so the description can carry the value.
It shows **3.54** mA
